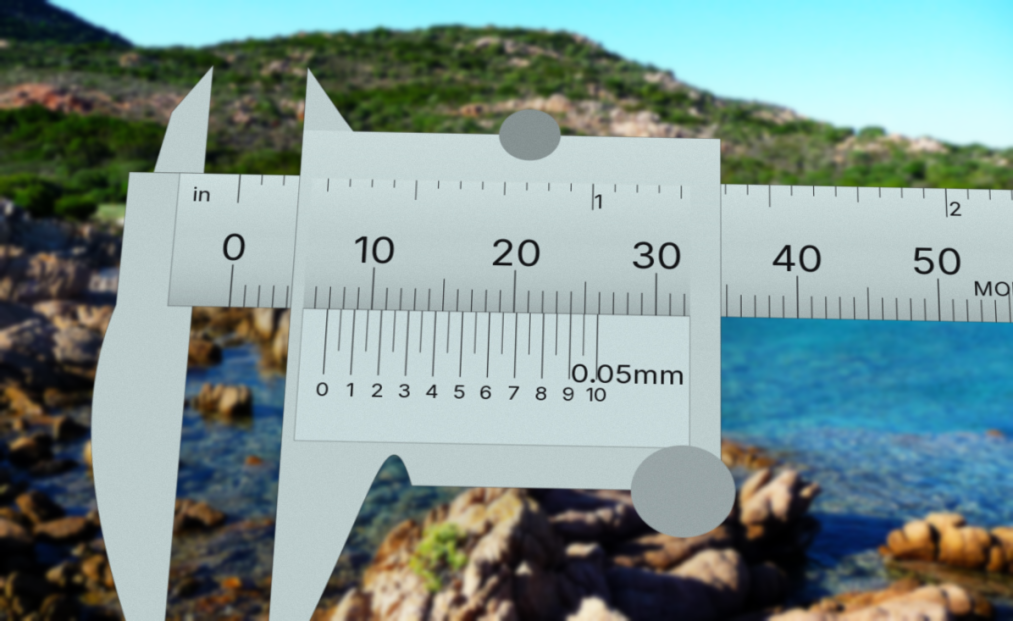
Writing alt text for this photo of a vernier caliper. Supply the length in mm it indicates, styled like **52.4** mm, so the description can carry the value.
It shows **6.9** mm
